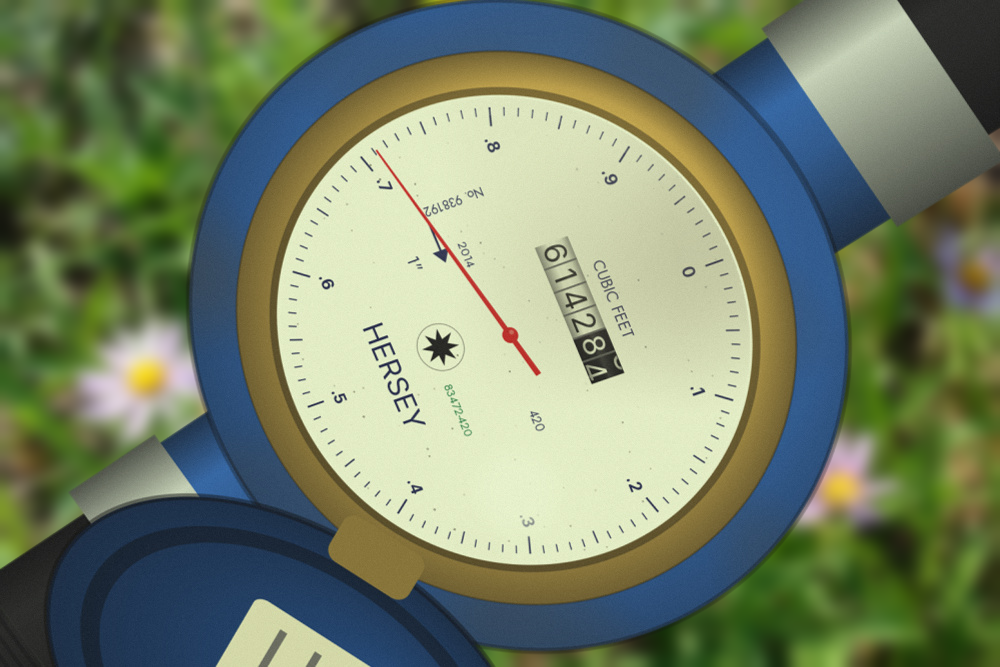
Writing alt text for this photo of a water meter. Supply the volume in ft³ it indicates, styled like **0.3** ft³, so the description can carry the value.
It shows **614283.71** ft³
